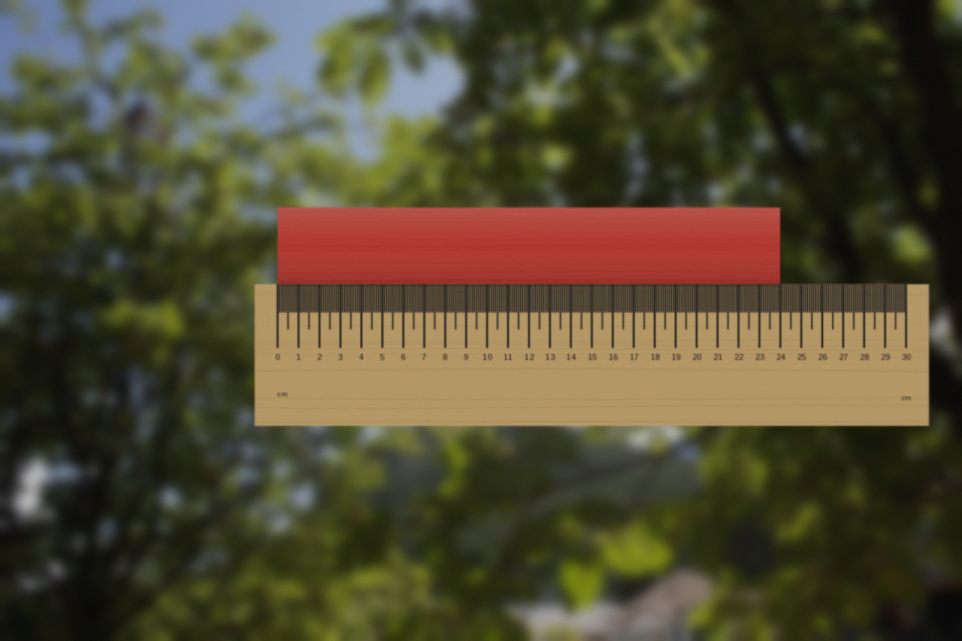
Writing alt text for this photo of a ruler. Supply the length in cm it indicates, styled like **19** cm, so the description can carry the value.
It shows **24** cm
